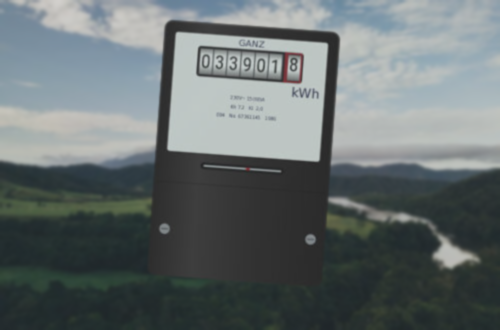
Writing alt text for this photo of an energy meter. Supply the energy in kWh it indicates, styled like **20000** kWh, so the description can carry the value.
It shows **33901.8** kWh
